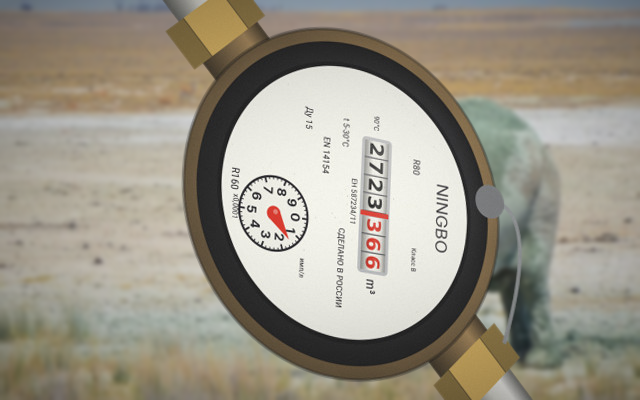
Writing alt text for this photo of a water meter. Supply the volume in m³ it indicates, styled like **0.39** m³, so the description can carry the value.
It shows **2723.3661** m³
